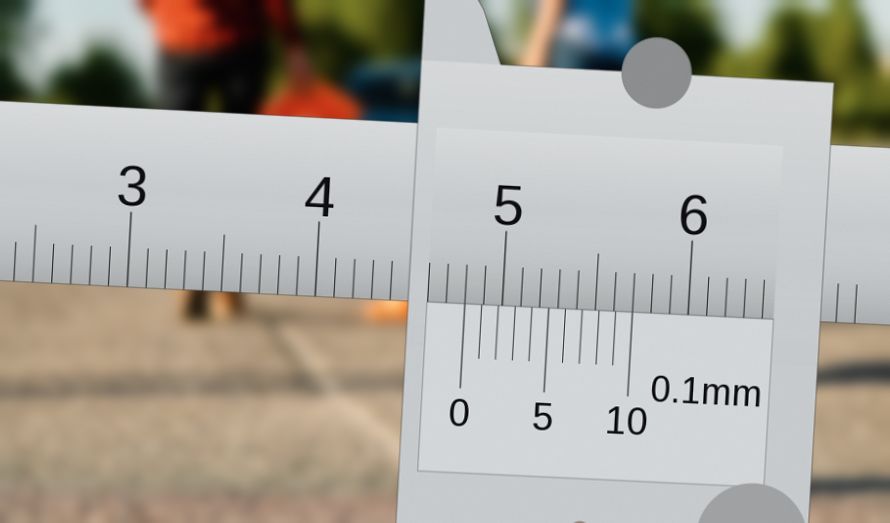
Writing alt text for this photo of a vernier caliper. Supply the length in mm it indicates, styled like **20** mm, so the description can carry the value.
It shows **48.0** mm
